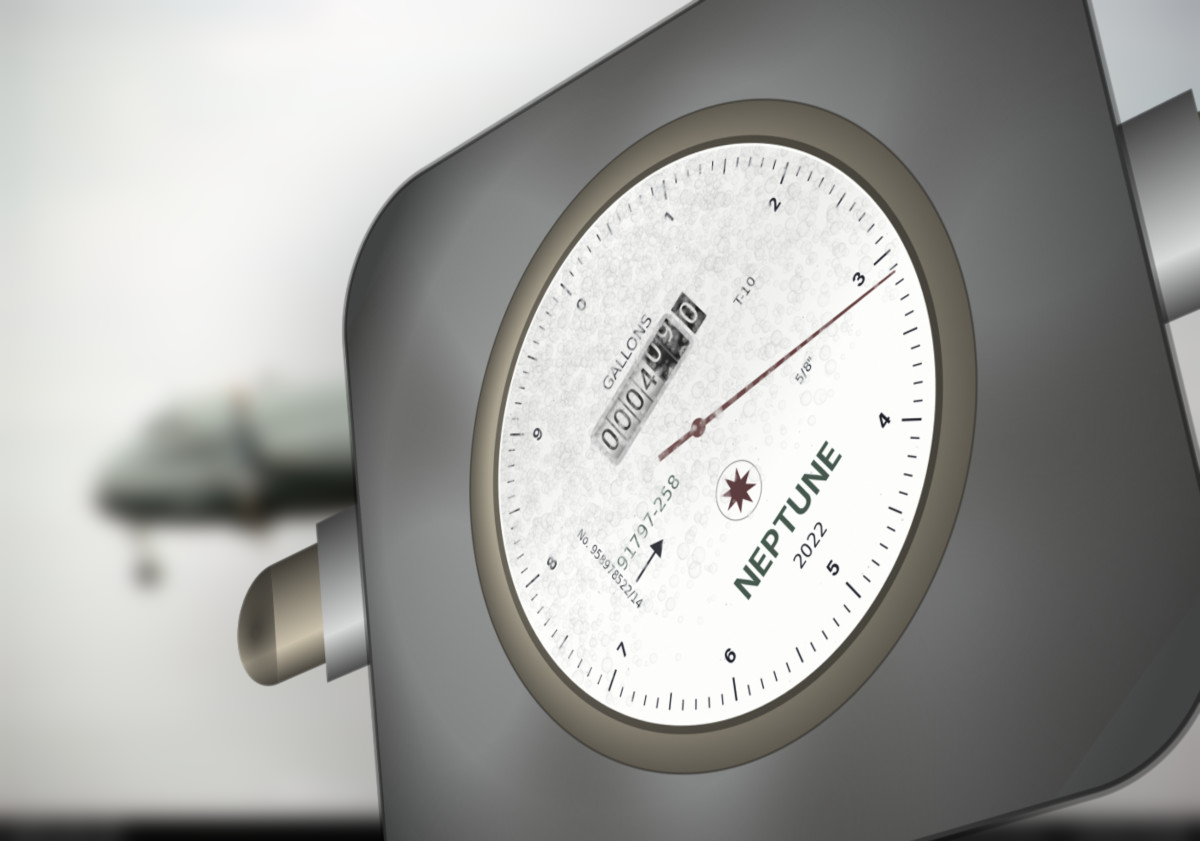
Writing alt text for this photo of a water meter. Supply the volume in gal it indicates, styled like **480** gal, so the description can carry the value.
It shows **4093.1** gal
